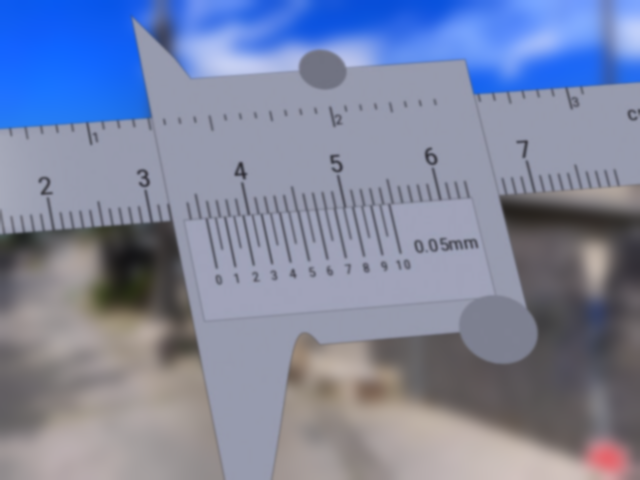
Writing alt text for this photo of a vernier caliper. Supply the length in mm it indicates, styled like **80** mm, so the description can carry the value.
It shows **35.6** mm
